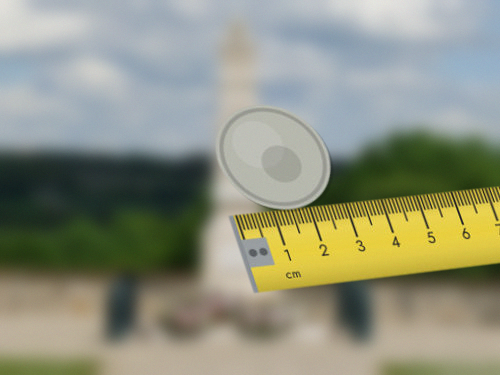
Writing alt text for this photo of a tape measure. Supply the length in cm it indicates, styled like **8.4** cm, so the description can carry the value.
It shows **3** cm
